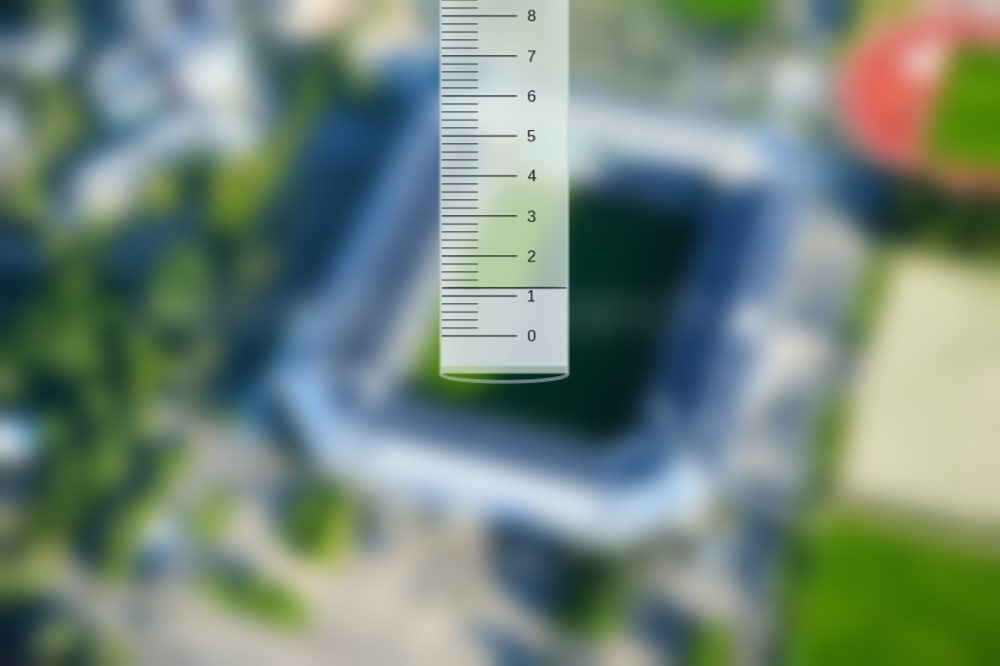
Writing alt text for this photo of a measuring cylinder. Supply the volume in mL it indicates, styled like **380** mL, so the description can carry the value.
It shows **1.2** mL
